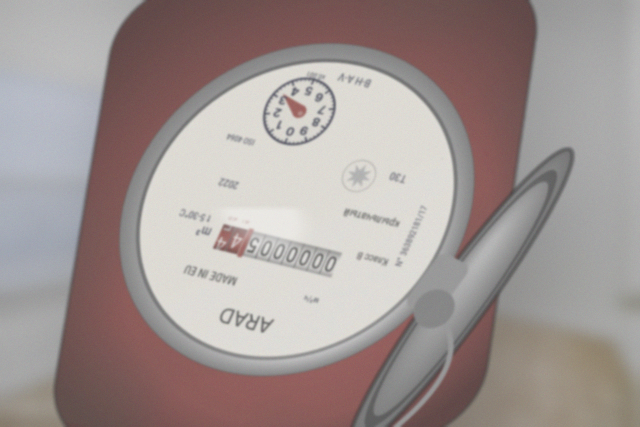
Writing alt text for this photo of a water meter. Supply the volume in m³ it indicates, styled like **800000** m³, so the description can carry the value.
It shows **5.443** m³
